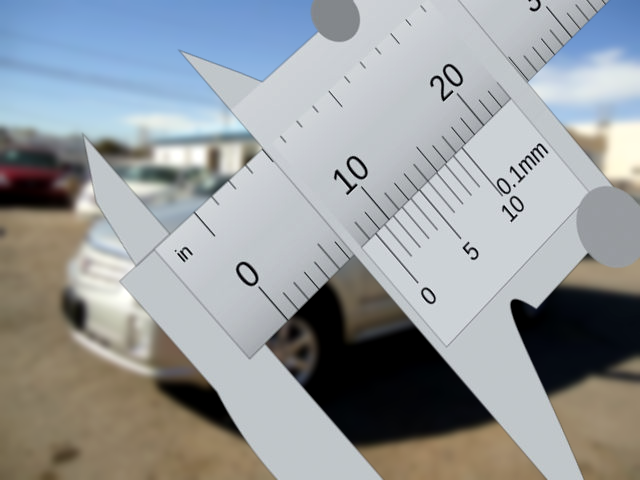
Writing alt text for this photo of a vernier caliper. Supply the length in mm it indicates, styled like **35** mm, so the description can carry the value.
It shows **8.6** mm
